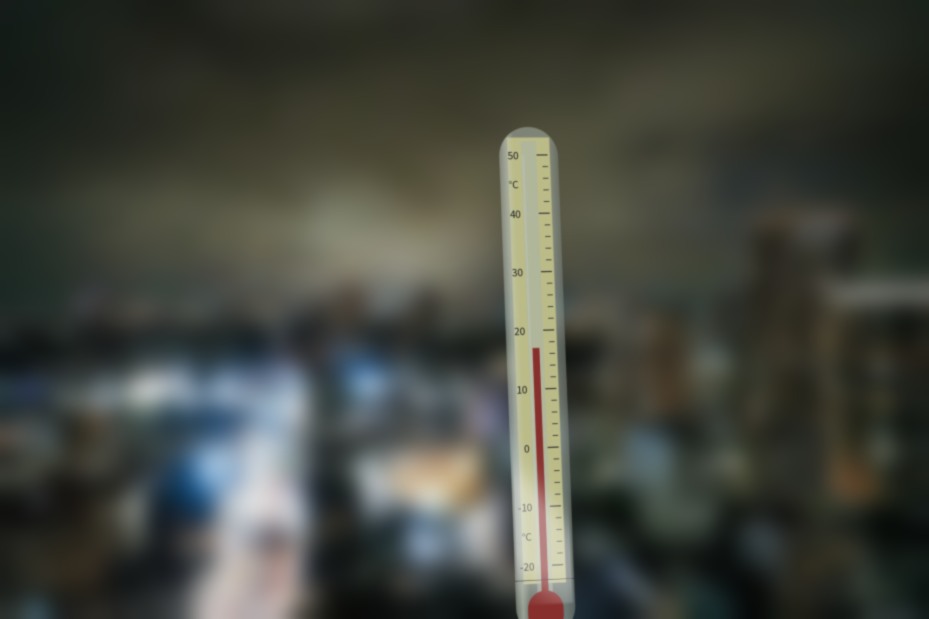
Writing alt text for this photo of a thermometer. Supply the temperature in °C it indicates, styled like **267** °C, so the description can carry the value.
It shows **17** °C
